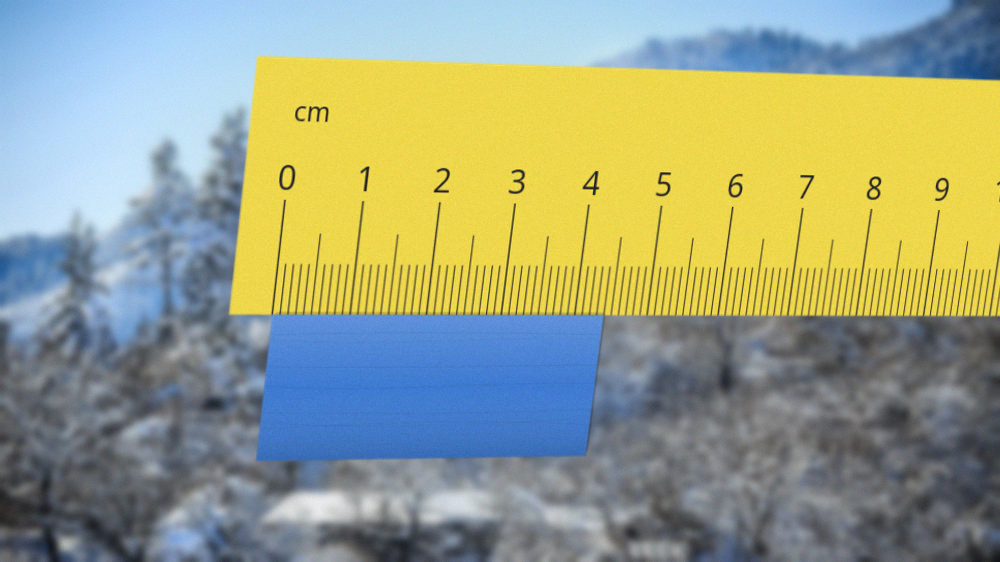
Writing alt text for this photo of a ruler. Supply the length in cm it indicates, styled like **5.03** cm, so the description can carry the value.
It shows **4.4** cm
